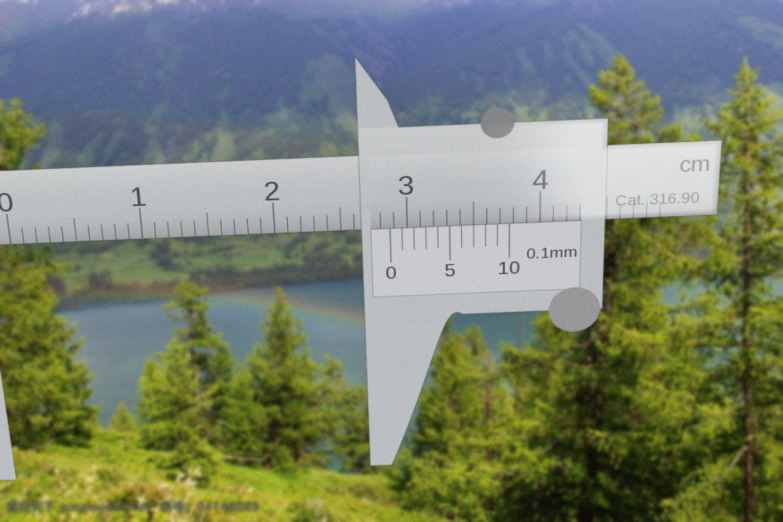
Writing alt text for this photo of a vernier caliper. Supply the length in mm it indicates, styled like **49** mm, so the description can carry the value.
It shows **28.7** mm
